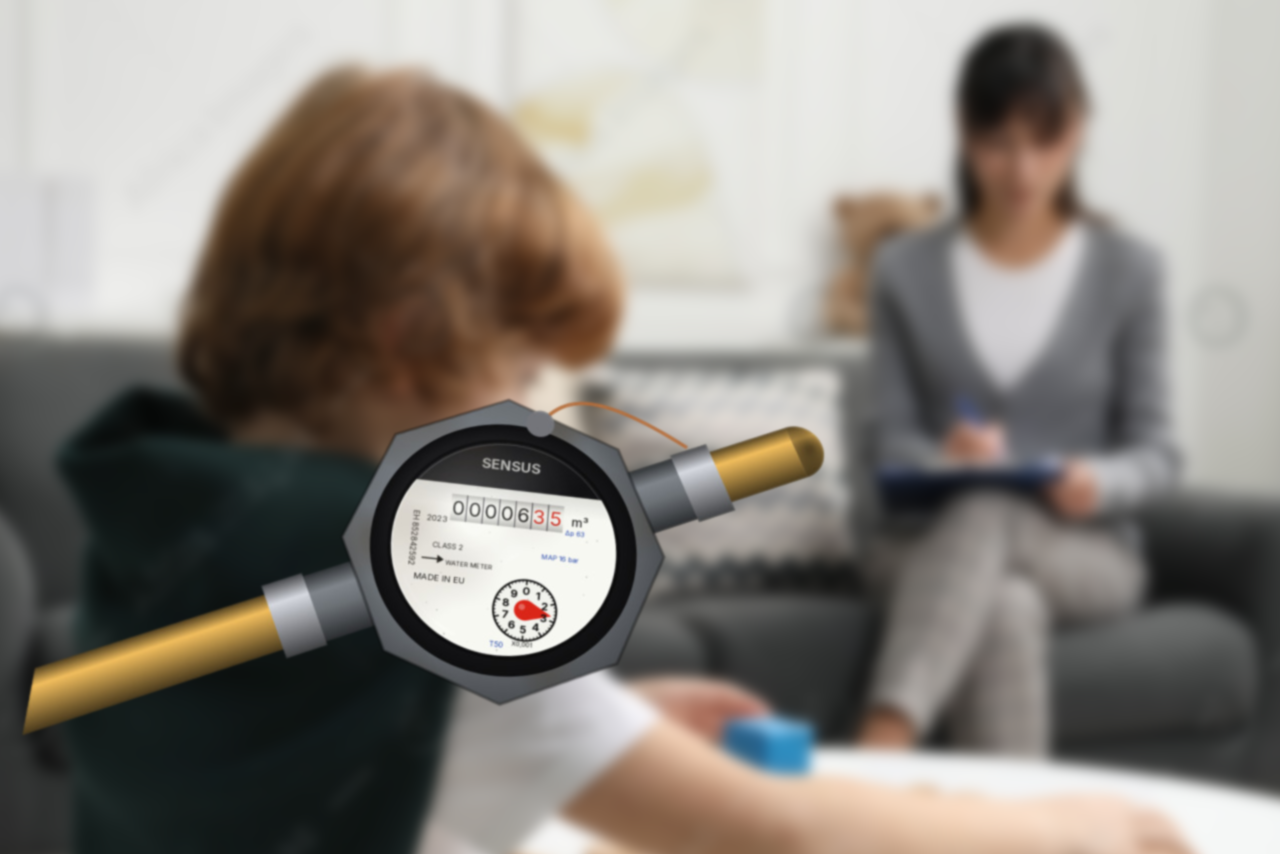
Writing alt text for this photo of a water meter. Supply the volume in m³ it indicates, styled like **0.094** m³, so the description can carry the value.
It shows **6.352** m³
